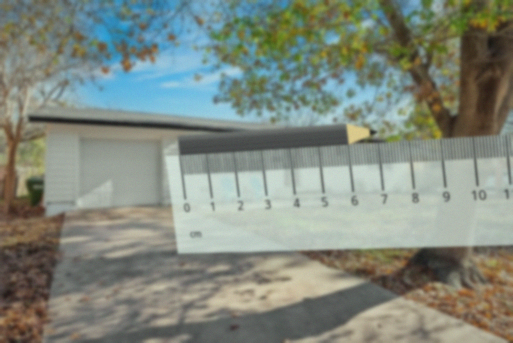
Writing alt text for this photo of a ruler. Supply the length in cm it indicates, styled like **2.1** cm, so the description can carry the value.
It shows **7** cm
